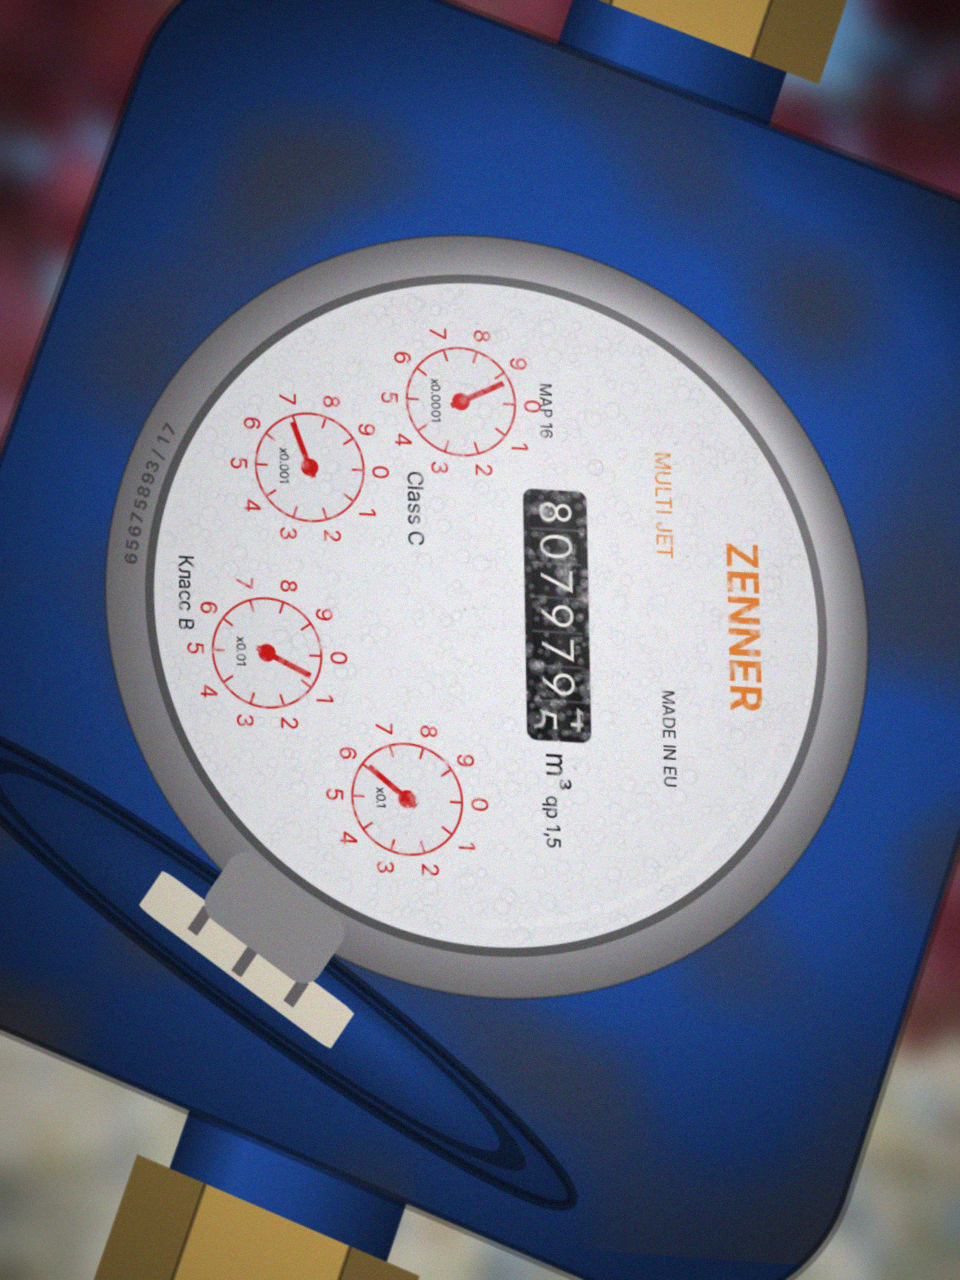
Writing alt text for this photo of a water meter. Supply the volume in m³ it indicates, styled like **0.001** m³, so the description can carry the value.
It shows **8079794.6069** m³
